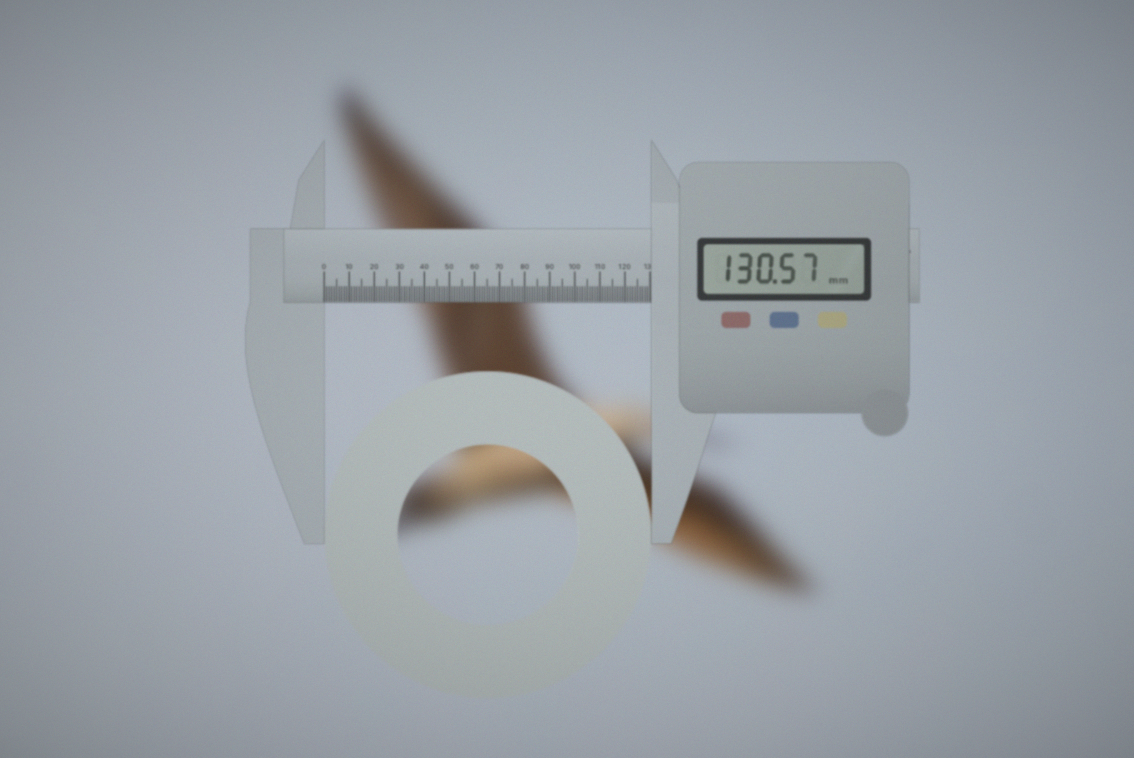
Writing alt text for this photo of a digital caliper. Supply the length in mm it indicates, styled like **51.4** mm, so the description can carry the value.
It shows **130.57** mm
